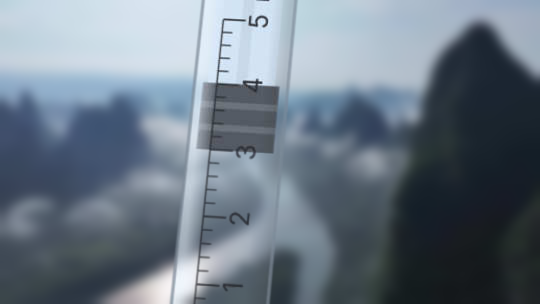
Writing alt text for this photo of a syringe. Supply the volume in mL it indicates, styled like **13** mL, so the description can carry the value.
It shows **3** mL
